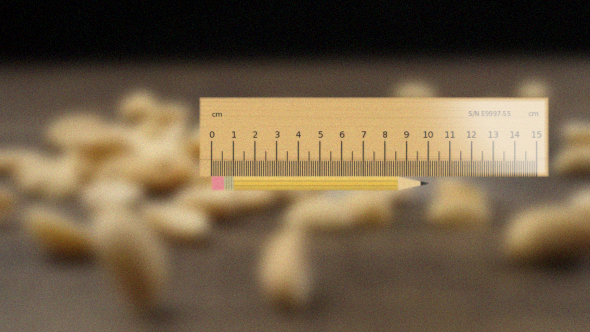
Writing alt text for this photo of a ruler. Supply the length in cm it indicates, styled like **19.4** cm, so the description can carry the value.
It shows **10** cm
